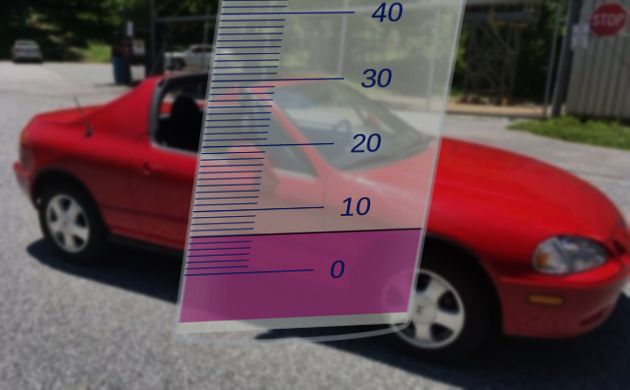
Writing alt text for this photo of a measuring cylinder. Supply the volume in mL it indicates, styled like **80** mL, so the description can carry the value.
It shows **6** mL
